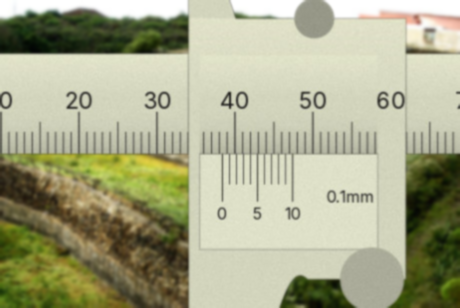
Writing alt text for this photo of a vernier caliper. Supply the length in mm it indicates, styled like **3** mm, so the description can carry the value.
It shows **38.4** mm
